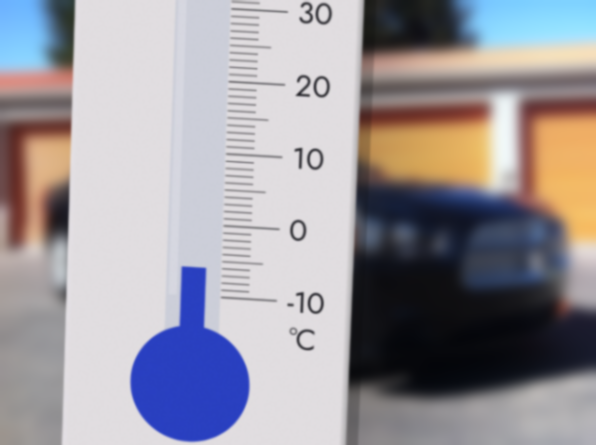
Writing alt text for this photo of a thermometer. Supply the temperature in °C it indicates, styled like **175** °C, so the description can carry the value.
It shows **-6** °C
